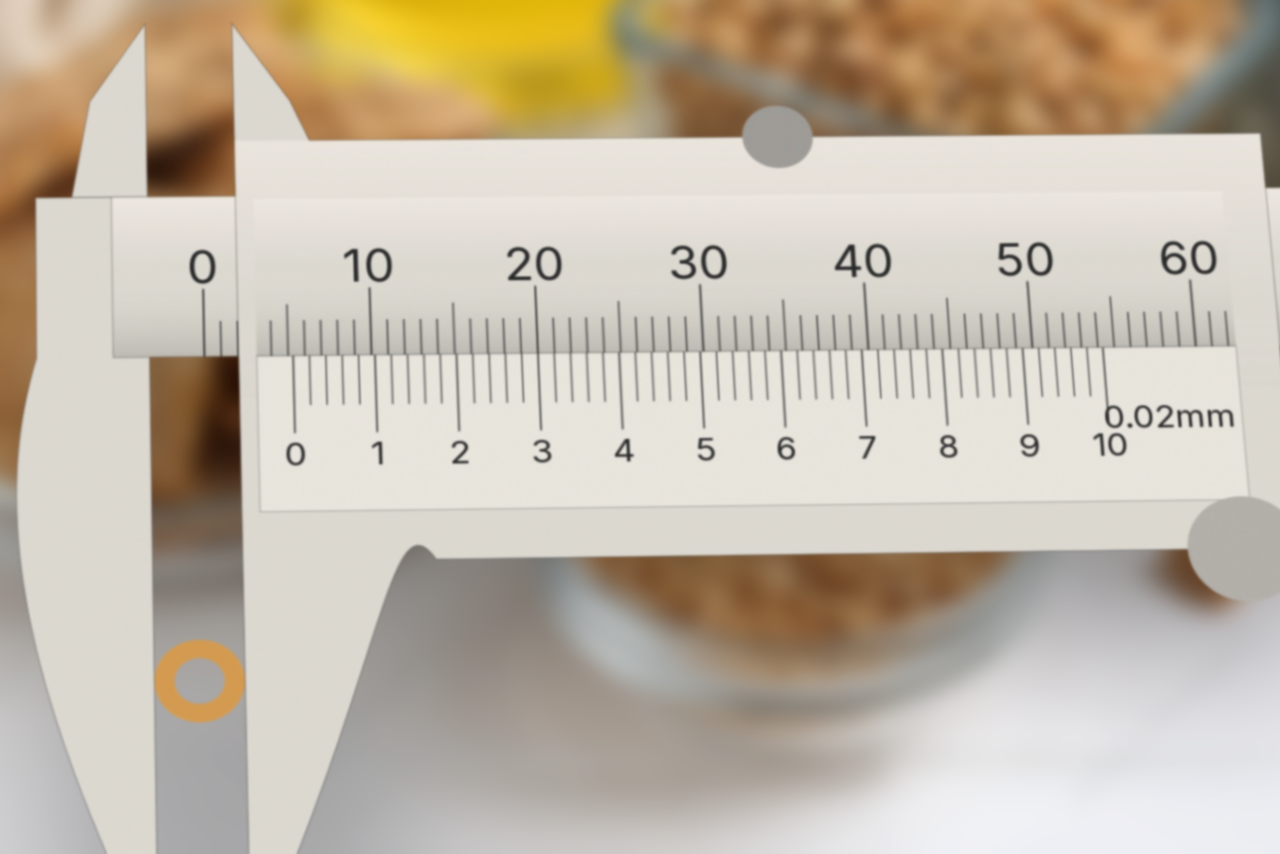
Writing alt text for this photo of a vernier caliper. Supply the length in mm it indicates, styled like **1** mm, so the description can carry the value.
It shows **5.3** mm
